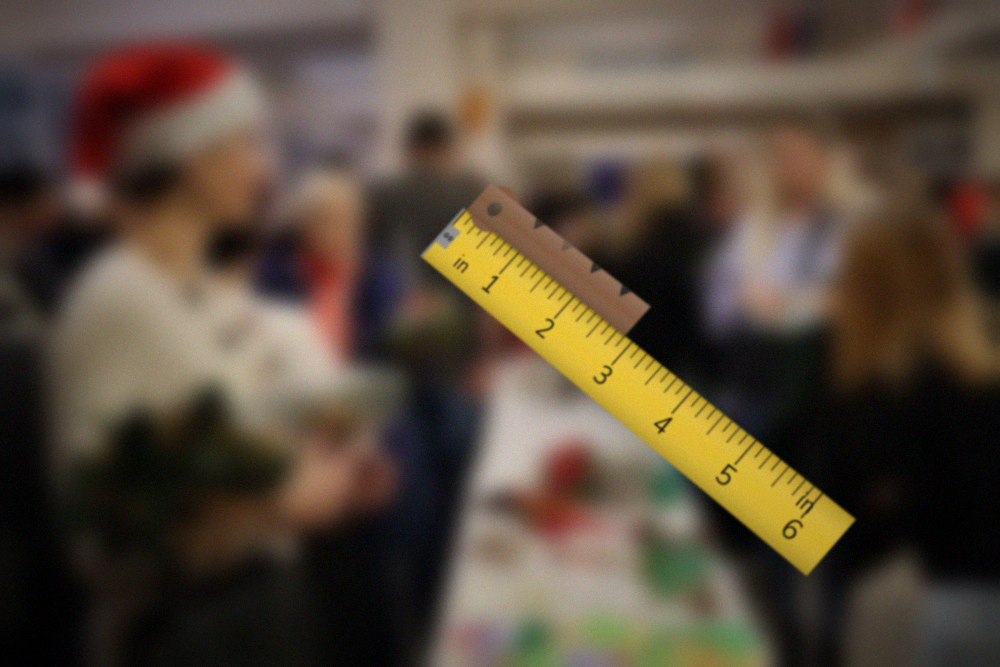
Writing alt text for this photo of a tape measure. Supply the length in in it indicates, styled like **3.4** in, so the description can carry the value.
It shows **2.875** in
